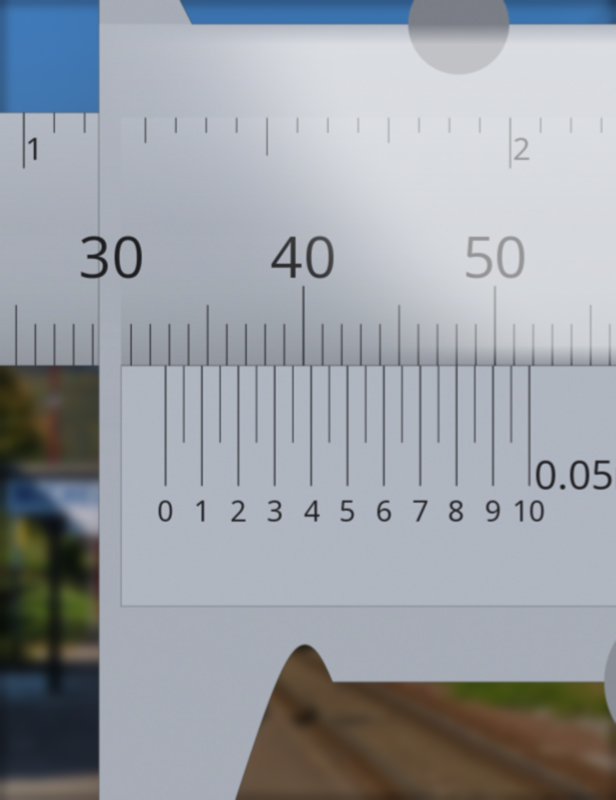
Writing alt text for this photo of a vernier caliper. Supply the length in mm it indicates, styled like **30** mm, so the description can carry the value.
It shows **32.8** mm
